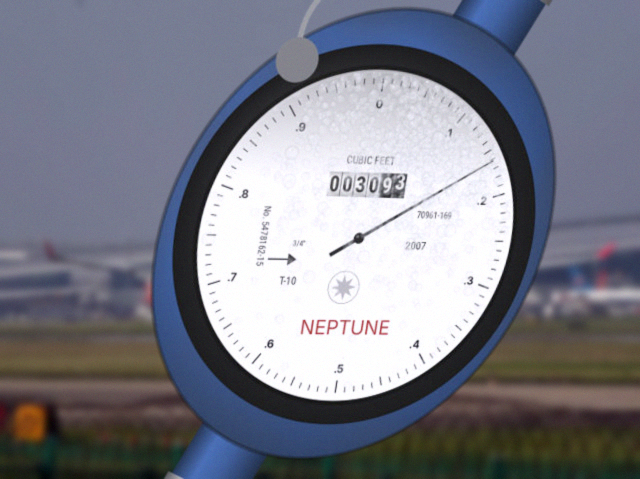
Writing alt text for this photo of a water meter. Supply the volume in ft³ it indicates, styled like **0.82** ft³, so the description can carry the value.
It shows **3093.16** ft³
